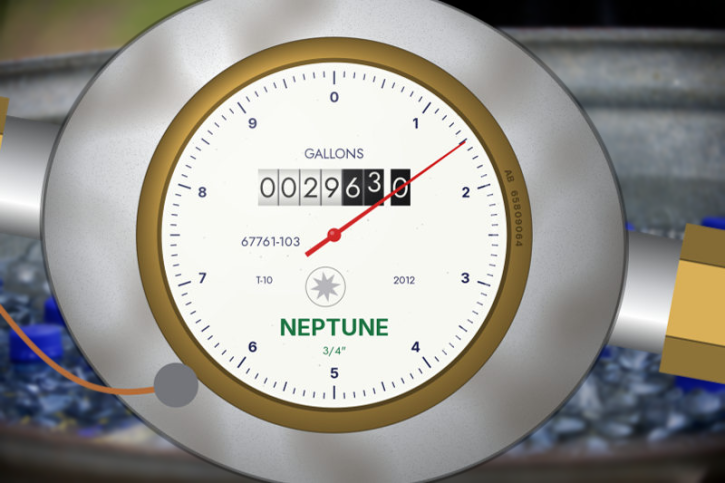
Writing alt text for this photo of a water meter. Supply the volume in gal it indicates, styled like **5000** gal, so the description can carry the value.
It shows **29631.5** gal
